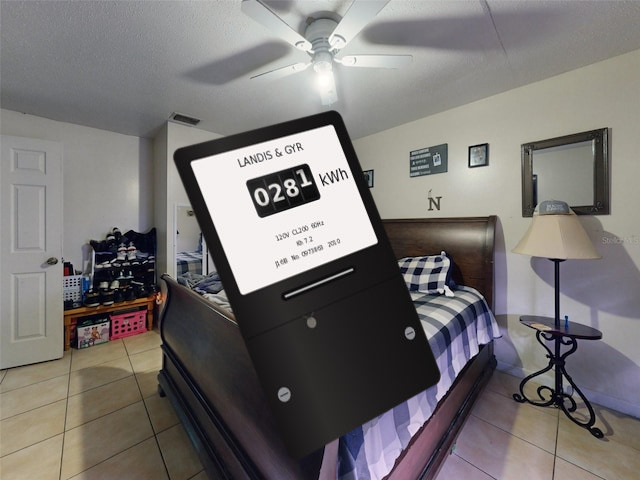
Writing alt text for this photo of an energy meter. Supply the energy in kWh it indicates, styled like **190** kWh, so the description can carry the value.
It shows **281** kWh
